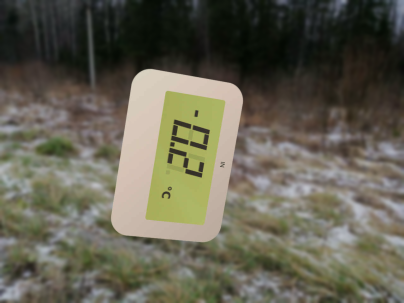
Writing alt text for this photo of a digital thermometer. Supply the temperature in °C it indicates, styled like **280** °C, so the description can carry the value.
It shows **-0.2** °C
